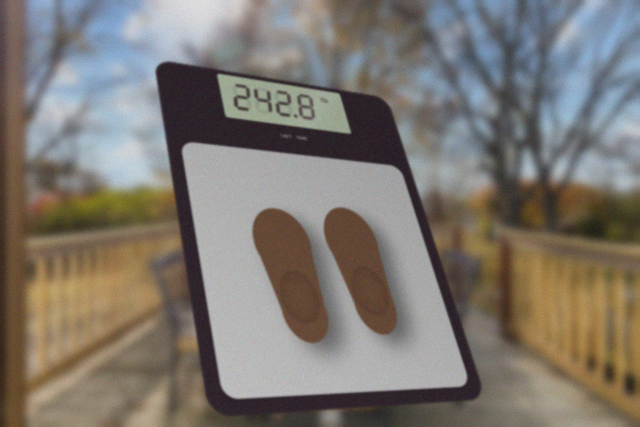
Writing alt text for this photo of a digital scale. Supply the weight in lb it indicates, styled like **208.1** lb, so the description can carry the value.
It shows **242.8** lb
